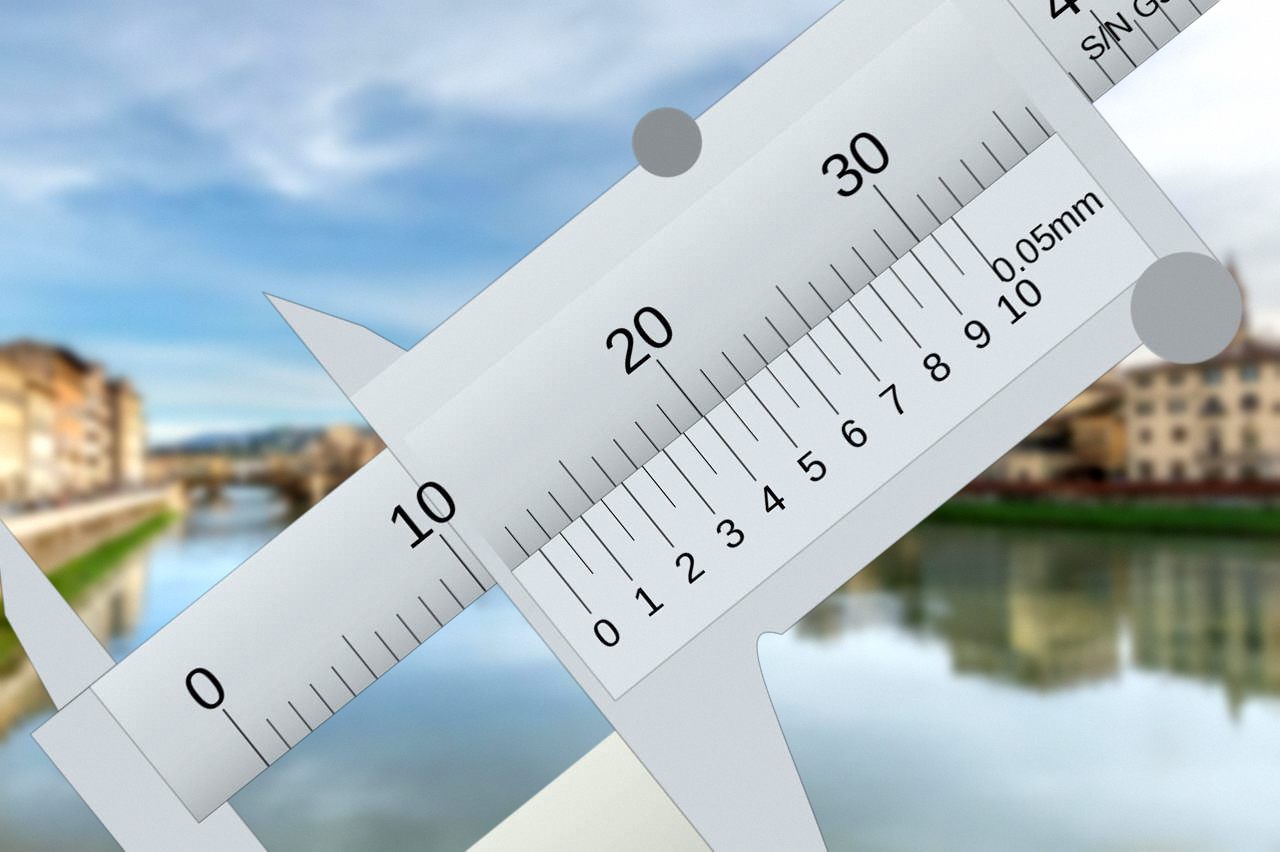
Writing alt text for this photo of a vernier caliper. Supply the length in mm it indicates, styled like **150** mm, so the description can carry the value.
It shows **12.45** mm
